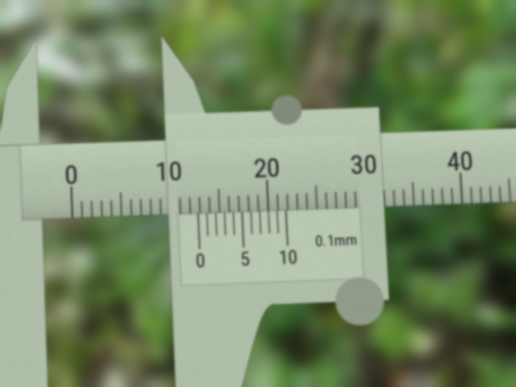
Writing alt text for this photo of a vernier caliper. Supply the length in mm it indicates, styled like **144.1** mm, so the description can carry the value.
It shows **12.8** mm
